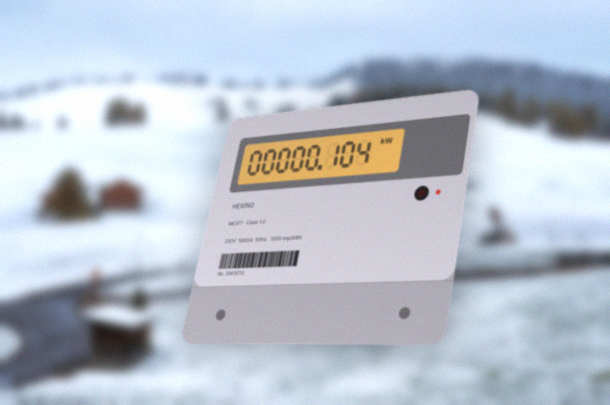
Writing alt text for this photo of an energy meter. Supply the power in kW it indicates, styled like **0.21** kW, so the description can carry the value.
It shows **0.104** kW
